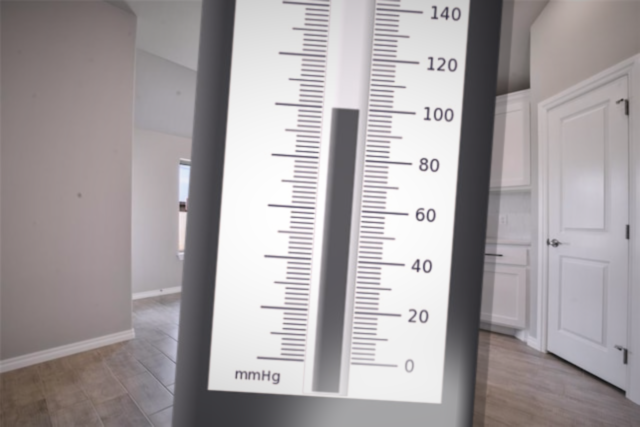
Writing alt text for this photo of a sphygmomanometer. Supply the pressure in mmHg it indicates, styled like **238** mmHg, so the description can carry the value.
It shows **100** mmHg
